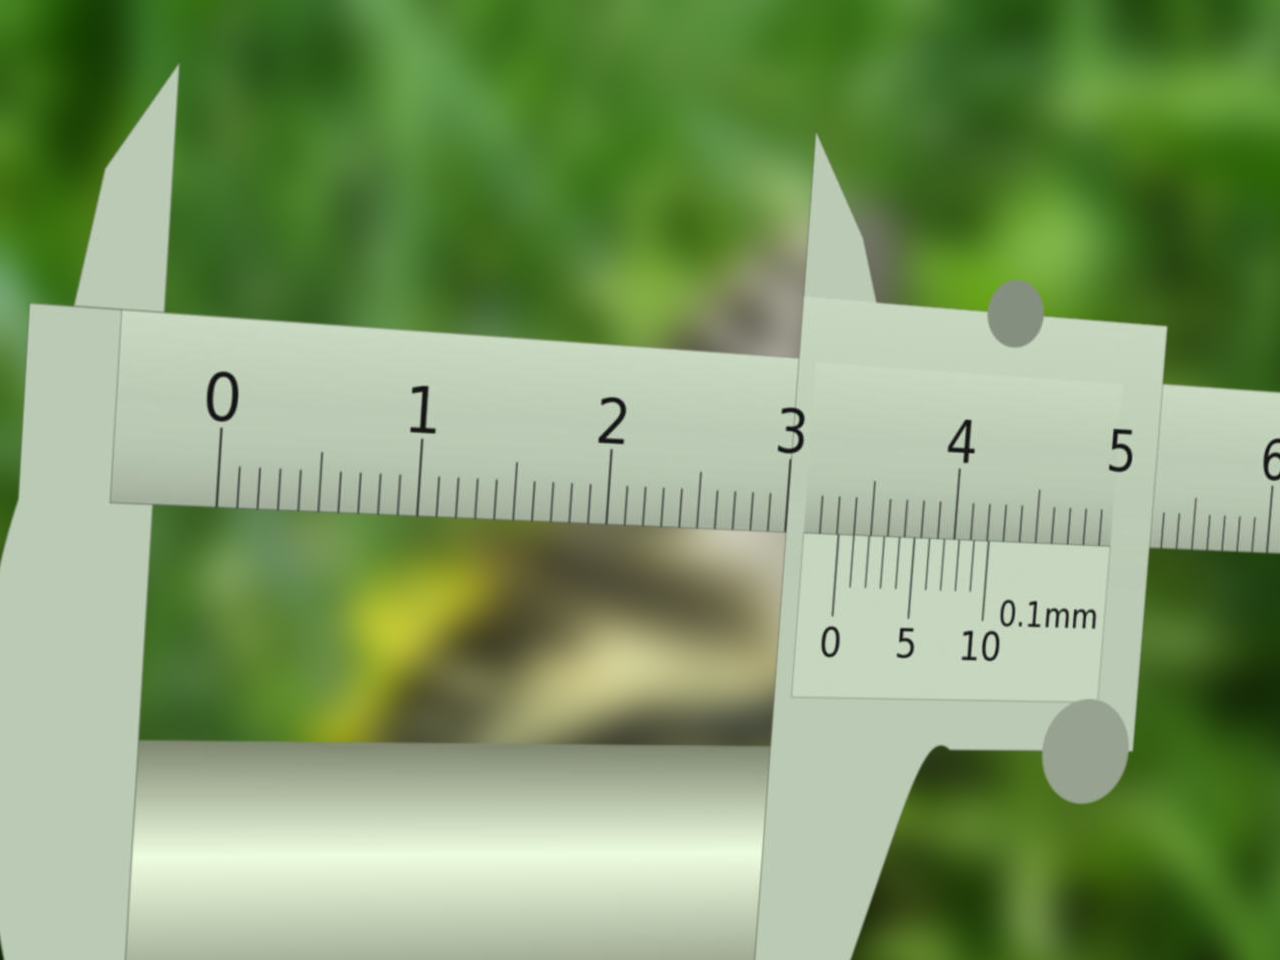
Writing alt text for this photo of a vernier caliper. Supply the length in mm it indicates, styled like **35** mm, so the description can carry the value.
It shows **33.1** mm
